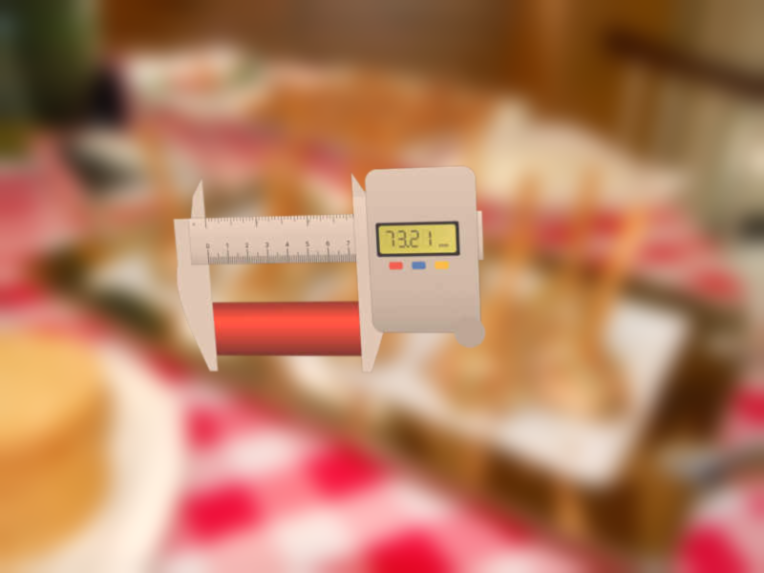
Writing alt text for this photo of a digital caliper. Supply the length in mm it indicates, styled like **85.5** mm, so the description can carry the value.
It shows **73.21** mm
